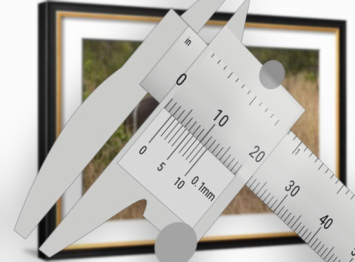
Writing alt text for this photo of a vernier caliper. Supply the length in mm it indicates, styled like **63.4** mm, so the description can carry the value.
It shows **2.8** mm
